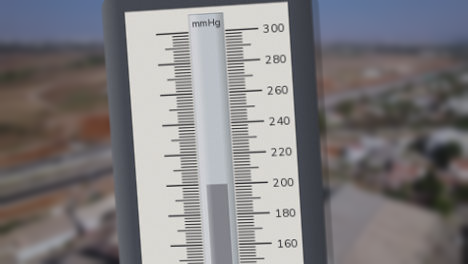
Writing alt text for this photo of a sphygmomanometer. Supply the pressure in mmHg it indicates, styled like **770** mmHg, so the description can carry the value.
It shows **200** mmHg
